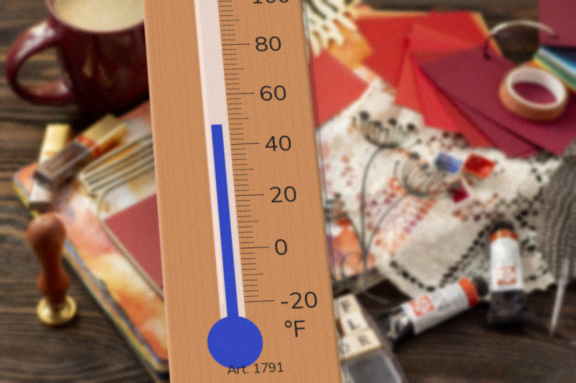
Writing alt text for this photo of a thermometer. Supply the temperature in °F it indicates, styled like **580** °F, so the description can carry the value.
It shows **48** °F
